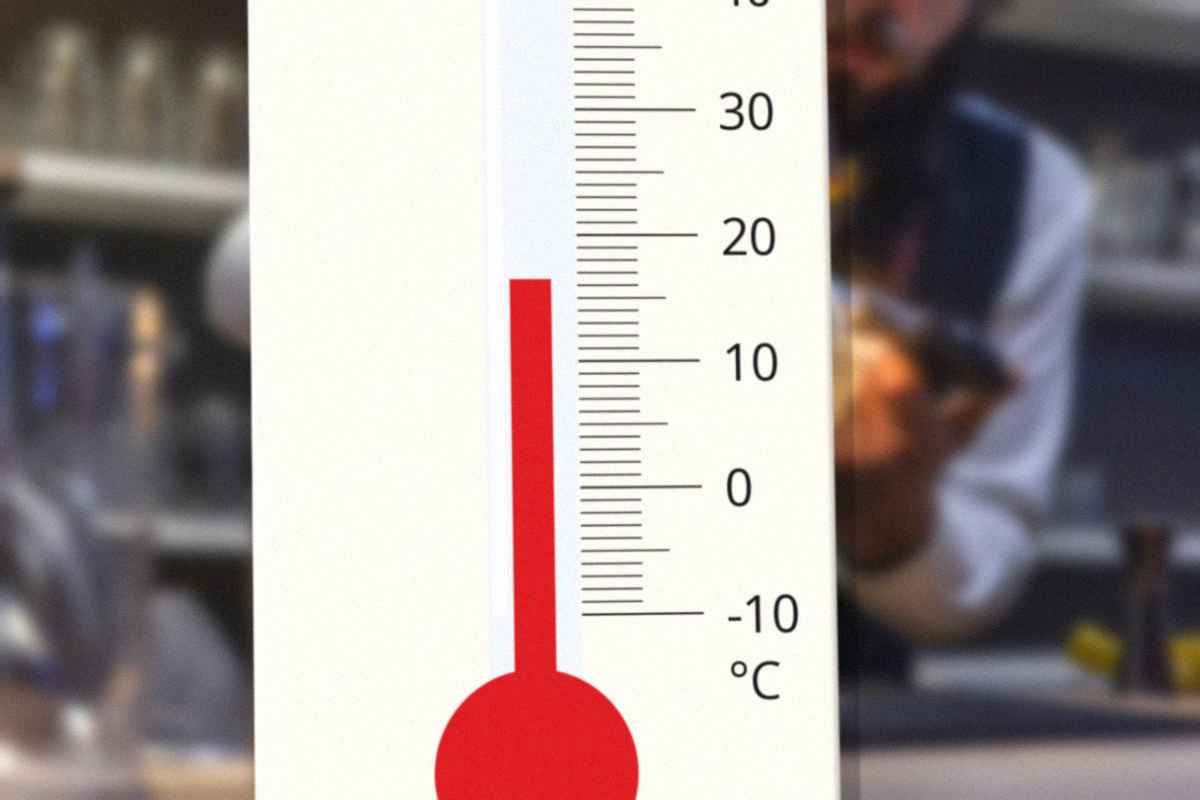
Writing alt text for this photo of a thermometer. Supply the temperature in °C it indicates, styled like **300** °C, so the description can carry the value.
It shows **16.5** °C
